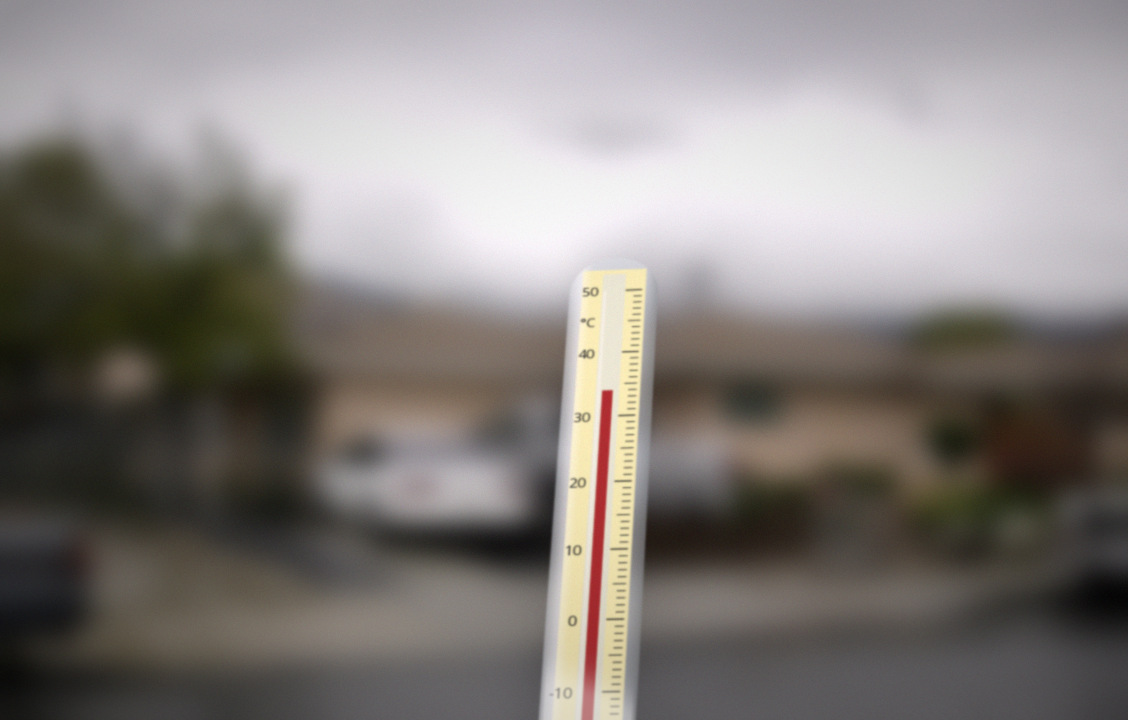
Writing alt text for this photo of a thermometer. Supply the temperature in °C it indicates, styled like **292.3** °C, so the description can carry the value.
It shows **34** °C
